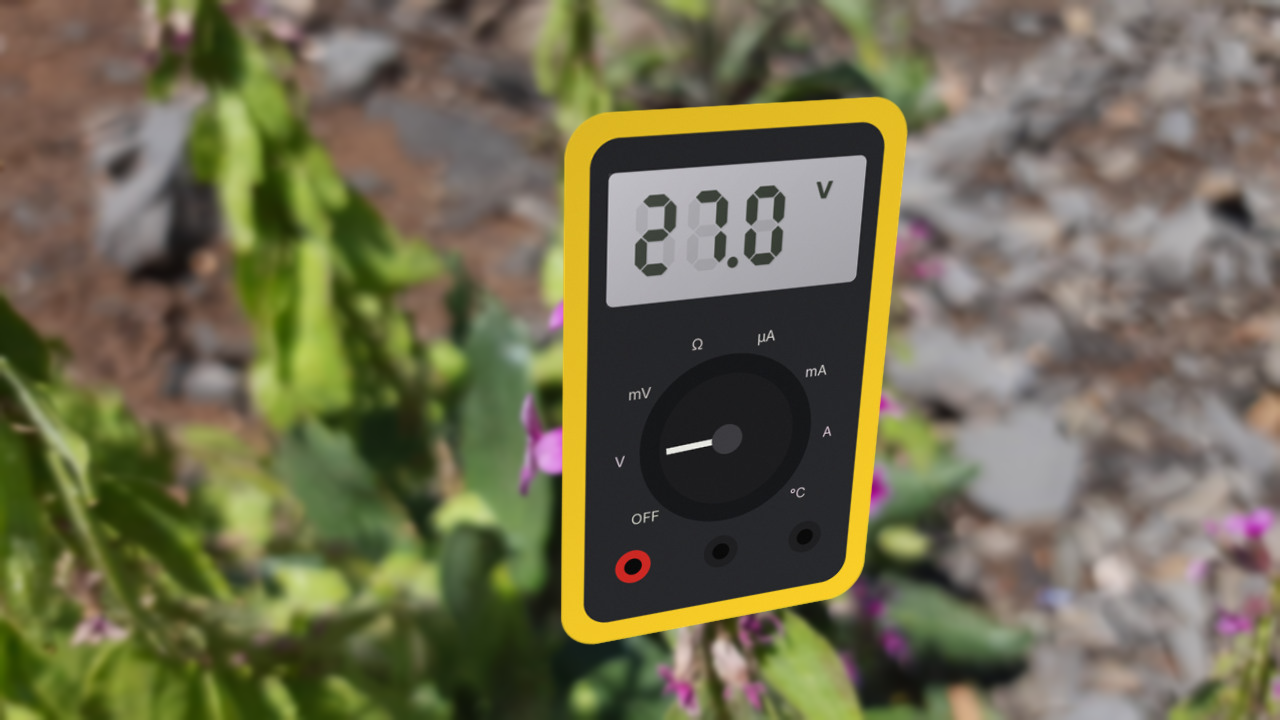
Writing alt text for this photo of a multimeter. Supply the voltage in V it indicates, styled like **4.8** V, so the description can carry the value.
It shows **27.0** V
